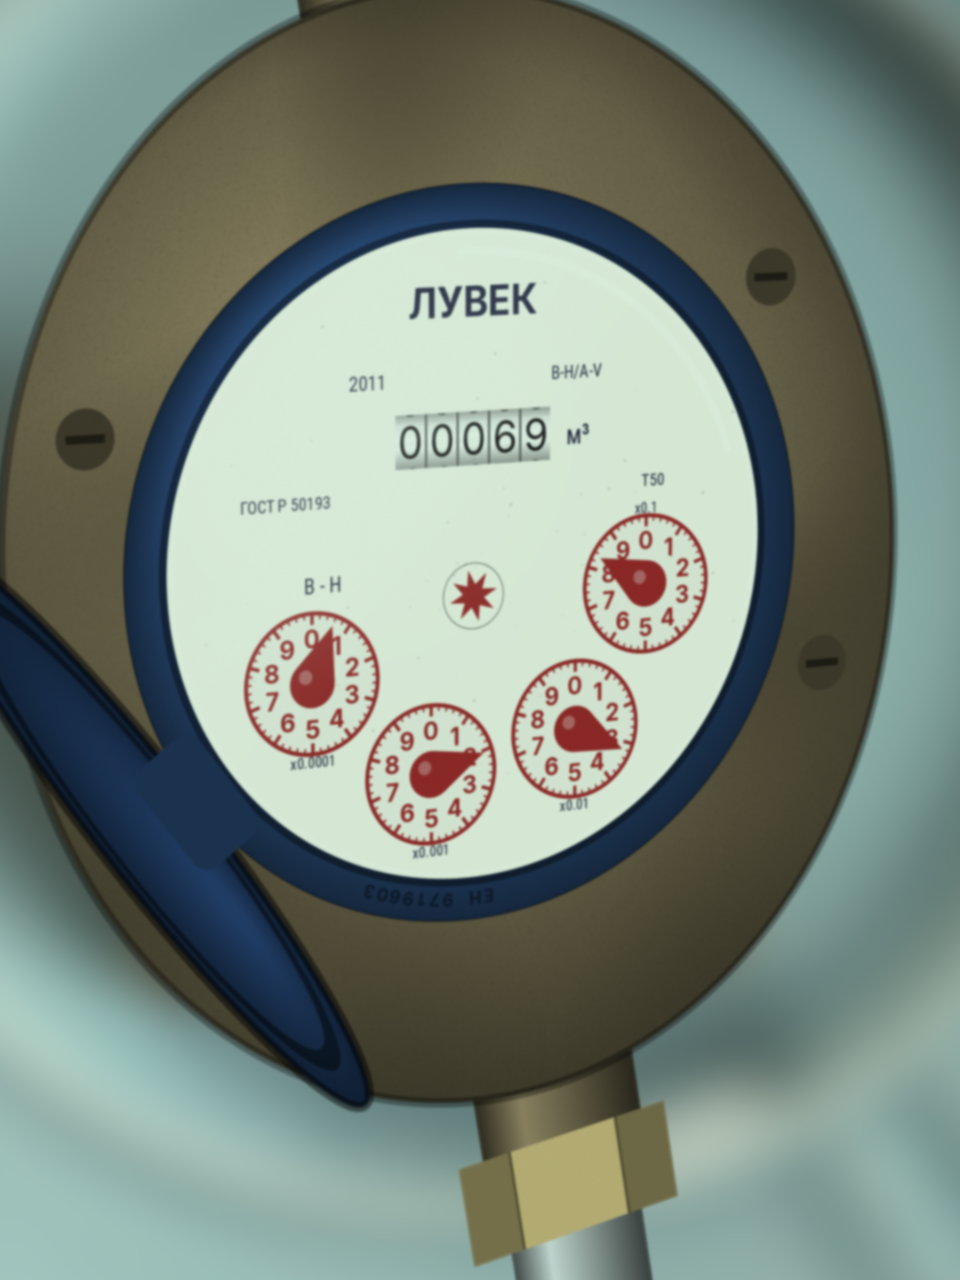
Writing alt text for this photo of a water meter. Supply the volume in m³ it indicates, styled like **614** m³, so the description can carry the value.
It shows **69.8320** m³
